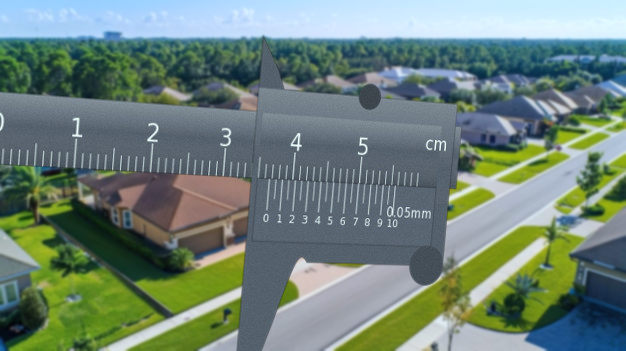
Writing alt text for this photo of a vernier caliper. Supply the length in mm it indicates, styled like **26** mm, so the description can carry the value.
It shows **36.6** mm
